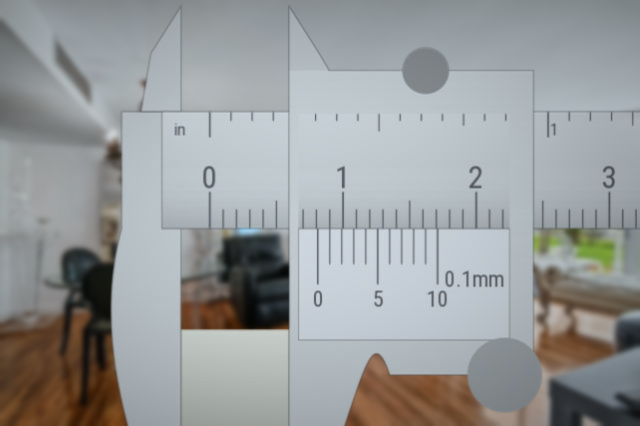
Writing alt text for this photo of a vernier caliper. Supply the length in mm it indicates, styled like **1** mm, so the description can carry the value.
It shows **8.1** mm
